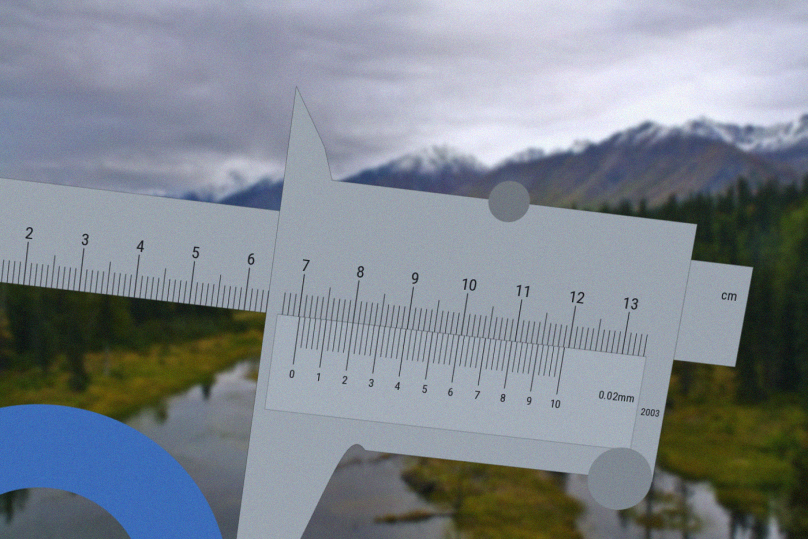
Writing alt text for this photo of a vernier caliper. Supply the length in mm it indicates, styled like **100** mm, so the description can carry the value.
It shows **70.2** mm
